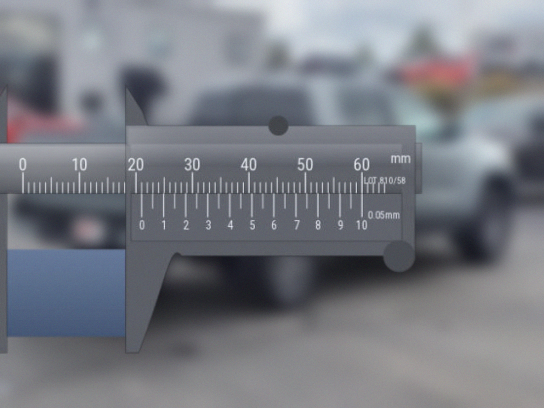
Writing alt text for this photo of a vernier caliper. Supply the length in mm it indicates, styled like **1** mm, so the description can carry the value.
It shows **21.0** mm
